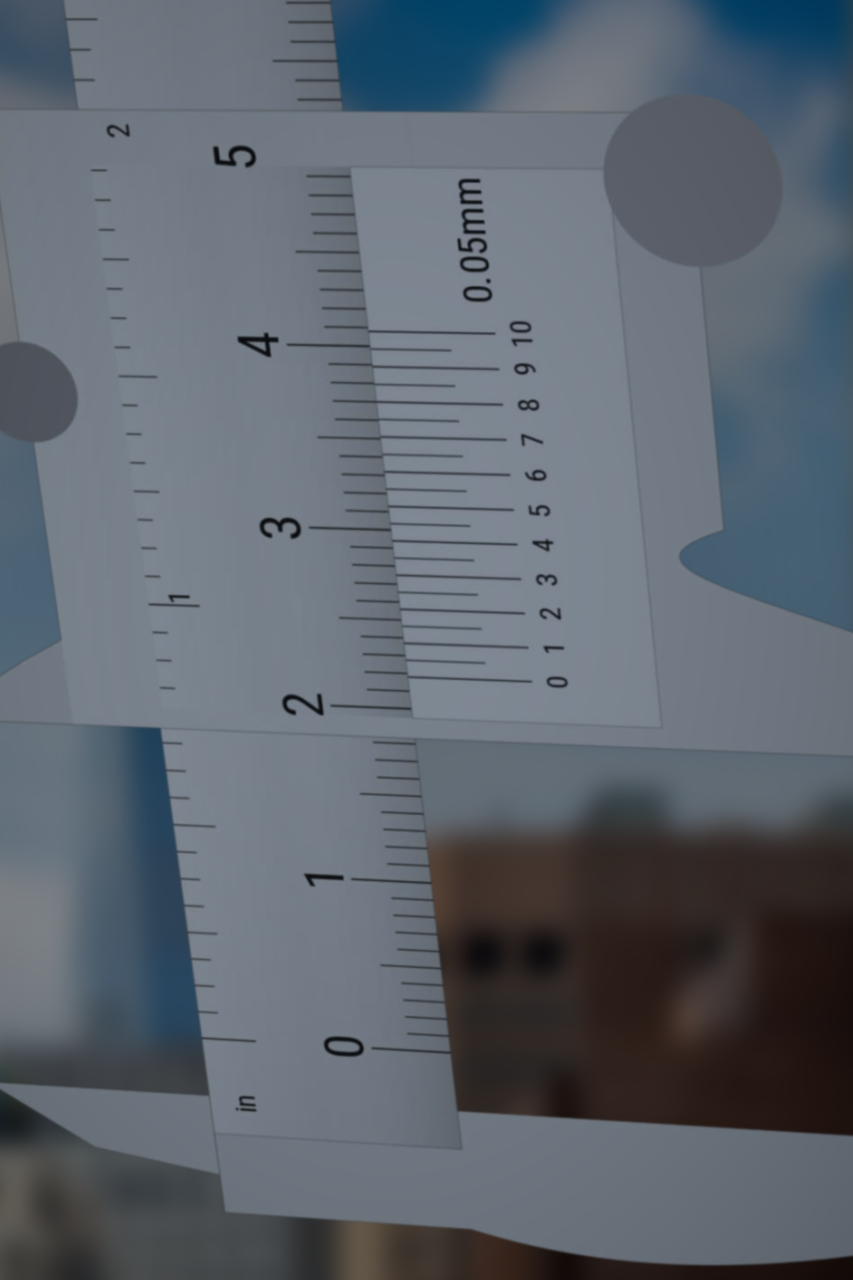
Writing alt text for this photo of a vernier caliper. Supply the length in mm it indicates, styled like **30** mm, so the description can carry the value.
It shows **21.8** mm
